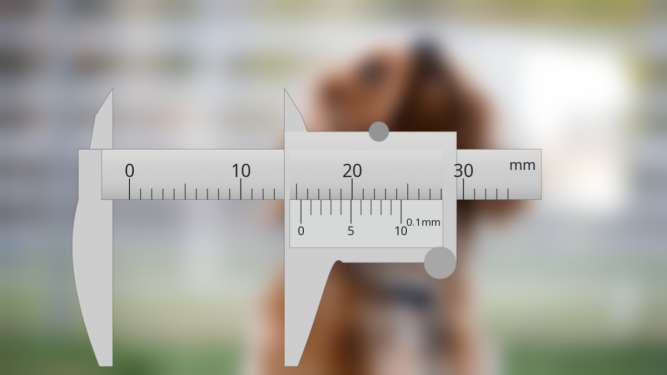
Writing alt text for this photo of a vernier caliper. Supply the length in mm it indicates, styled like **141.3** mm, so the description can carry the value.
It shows **15.4** mm
